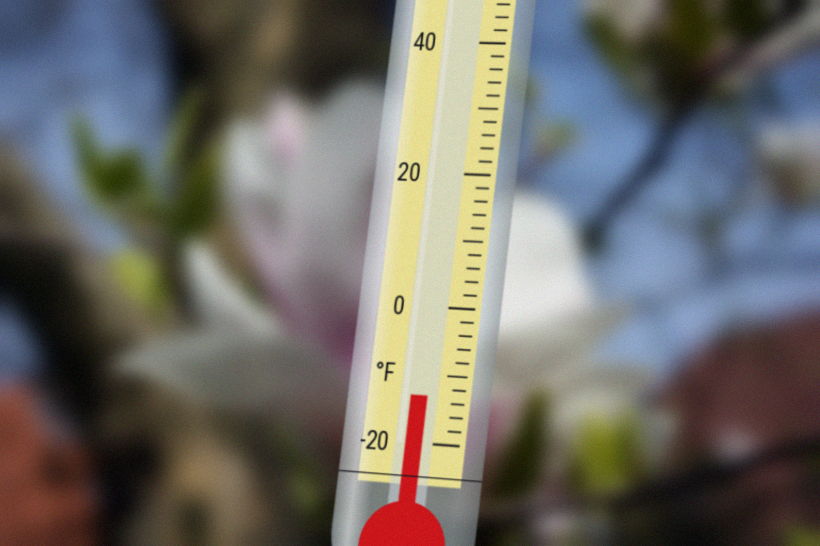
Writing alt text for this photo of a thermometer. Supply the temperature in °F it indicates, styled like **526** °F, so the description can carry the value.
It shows **-13** °F
